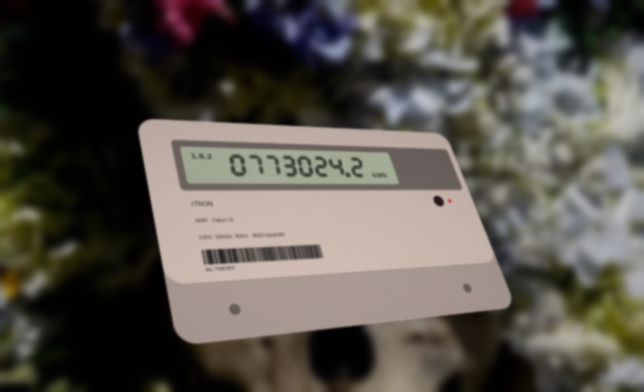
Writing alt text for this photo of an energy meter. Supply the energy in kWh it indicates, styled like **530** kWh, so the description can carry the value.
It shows **773024.2** kWh
